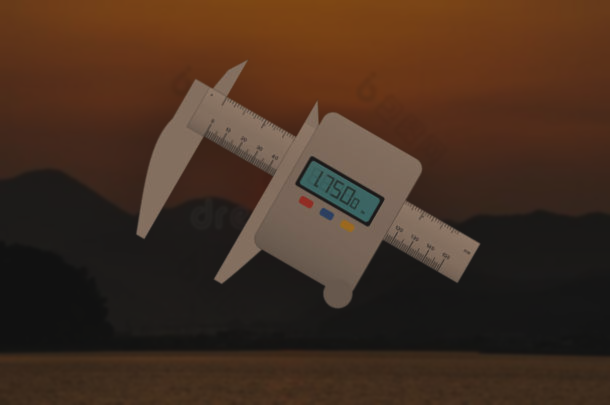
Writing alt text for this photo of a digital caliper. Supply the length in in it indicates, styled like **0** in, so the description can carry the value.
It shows **1.7500** in
